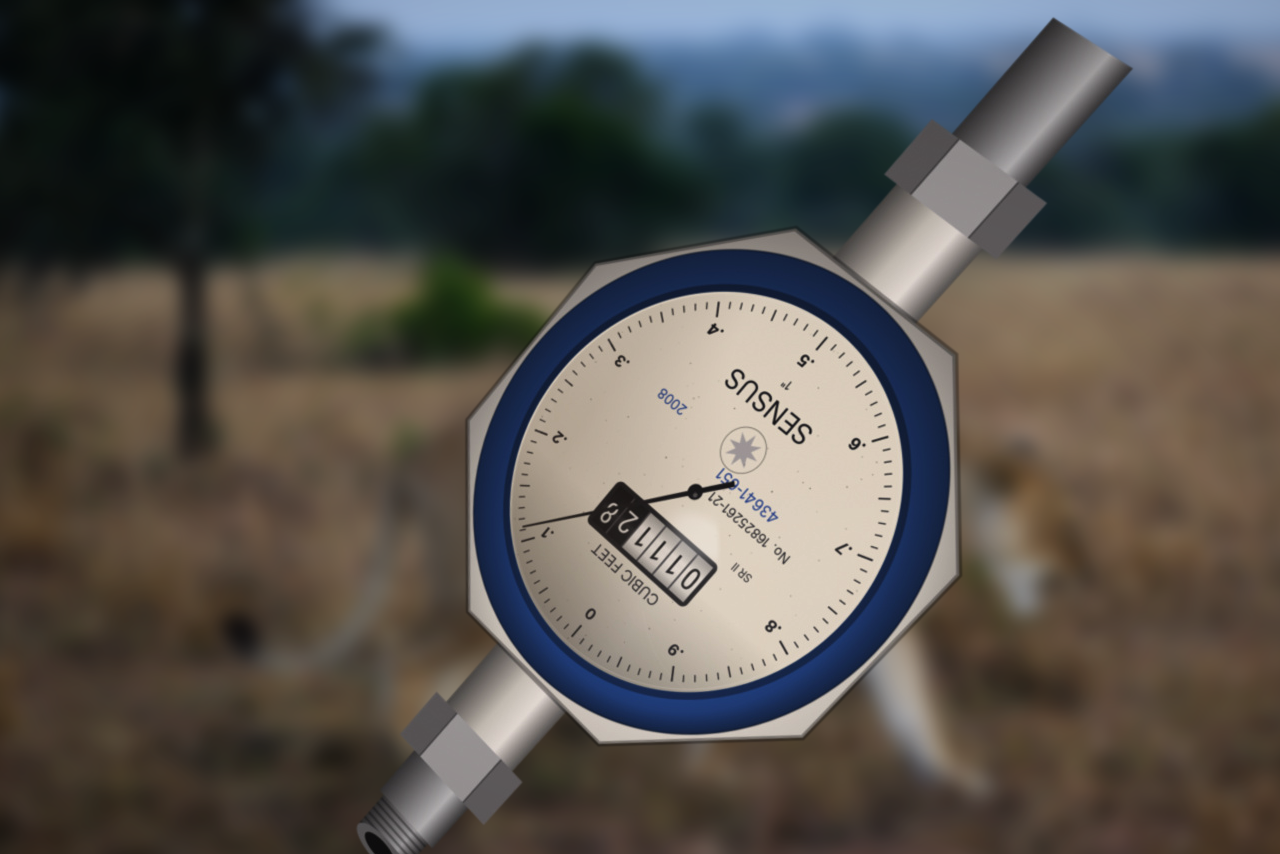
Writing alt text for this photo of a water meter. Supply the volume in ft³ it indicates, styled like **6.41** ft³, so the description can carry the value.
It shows **11128.11** ft³
